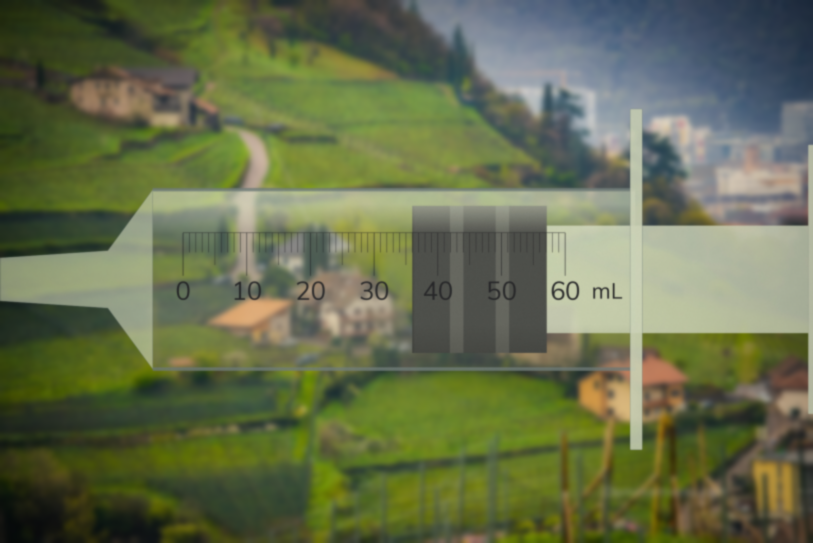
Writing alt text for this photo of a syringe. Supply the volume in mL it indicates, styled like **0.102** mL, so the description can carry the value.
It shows **36** mL
